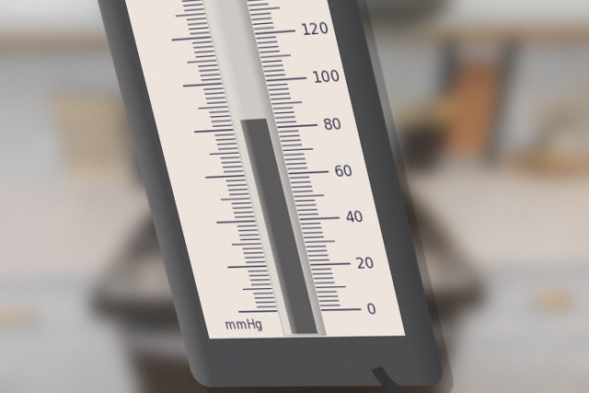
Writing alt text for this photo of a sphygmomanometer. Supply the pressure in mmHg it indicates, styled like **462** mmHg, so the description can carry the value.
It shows **84** mmHg
